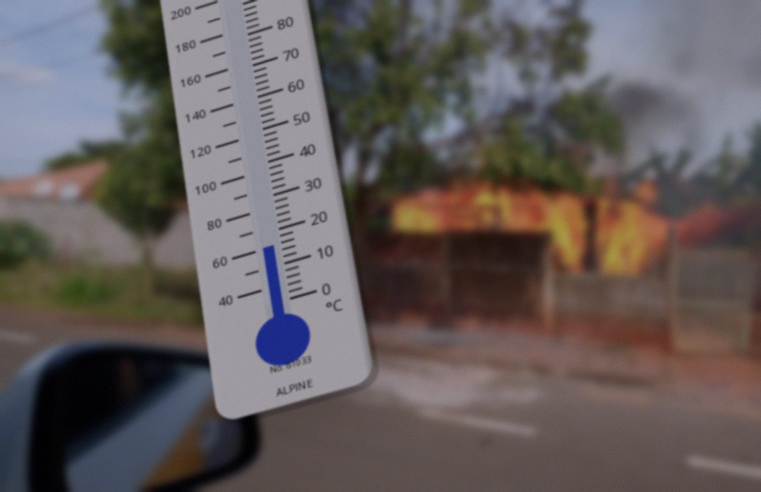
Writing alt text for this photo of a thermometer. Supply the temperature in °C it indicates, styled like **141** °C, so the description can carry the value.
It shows **16** °C
